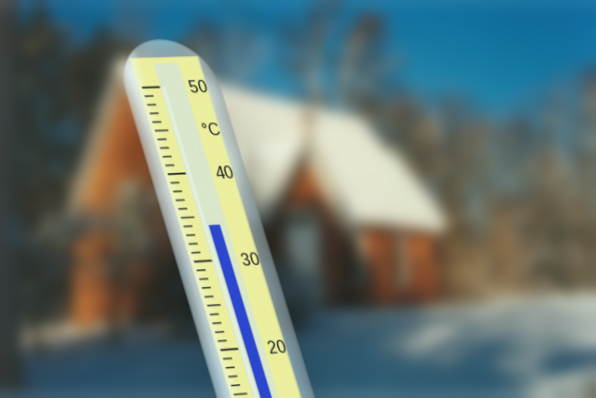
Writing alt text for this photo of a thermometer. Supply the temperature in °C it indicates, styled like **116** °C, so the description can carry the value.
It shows **34** °C
